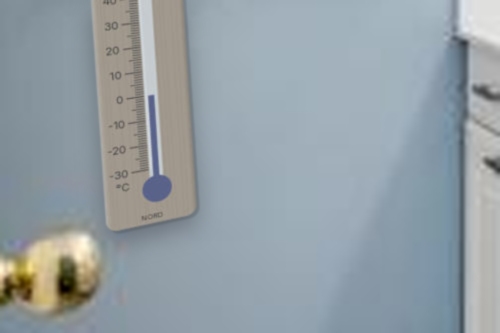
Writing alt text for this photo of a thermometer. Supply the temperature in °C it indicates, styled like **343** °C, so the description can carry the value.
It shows **0** °C
